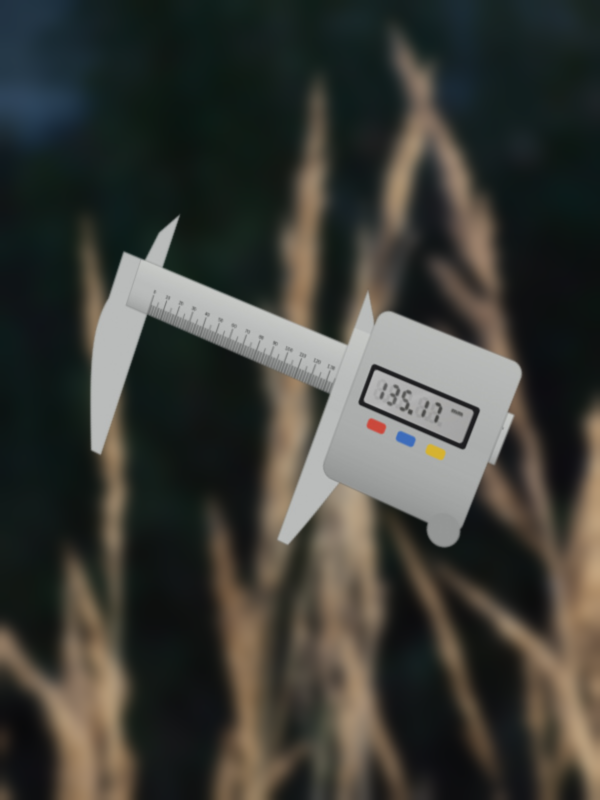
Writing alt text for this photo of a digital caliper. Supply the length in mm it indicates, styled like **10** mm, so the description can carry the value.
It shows **135.17** mm
